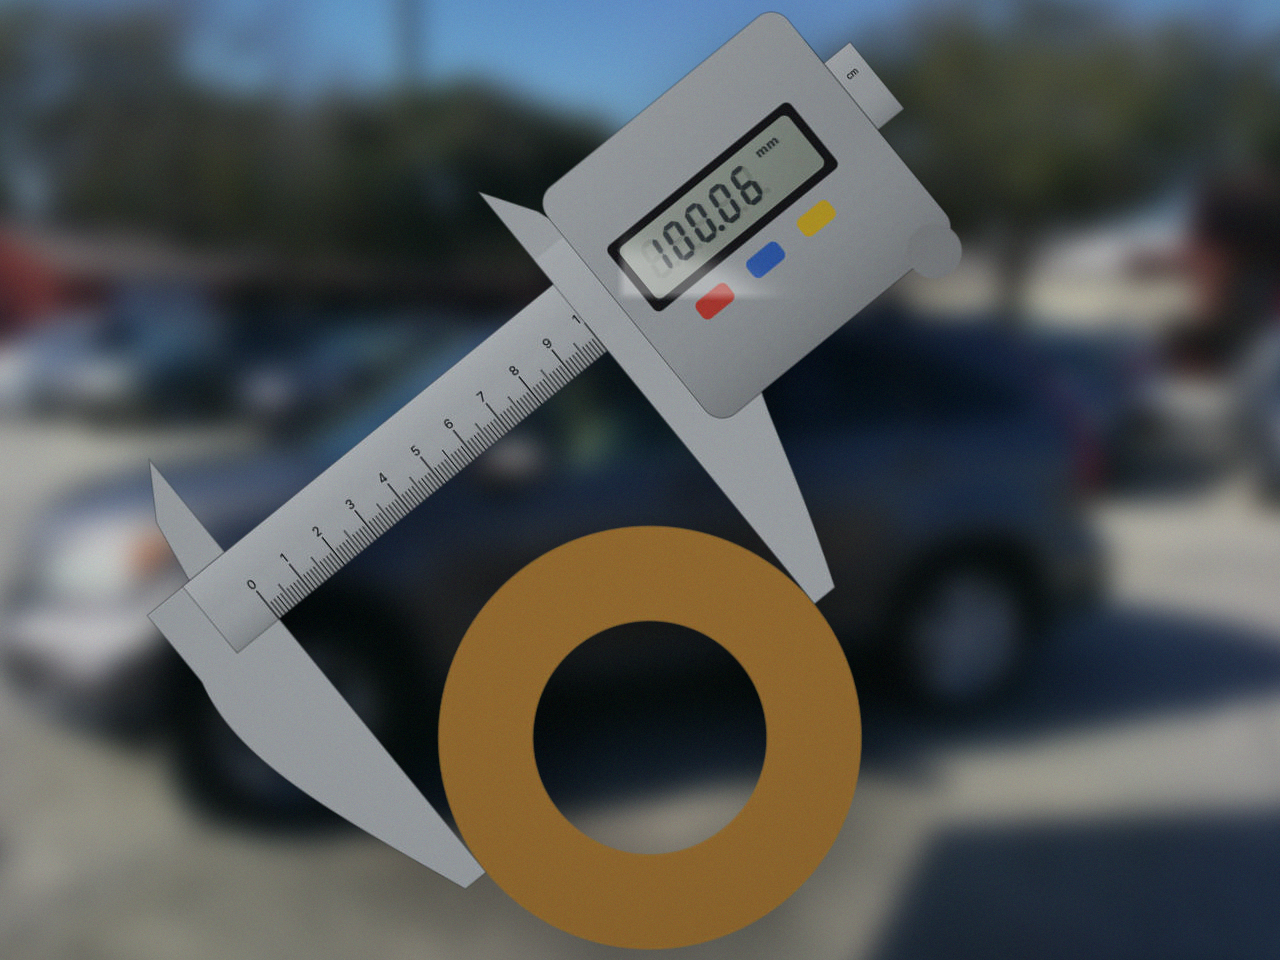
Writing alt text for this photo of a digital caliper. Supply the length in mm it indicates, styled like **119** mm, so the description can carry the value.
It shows **100.06** mm
